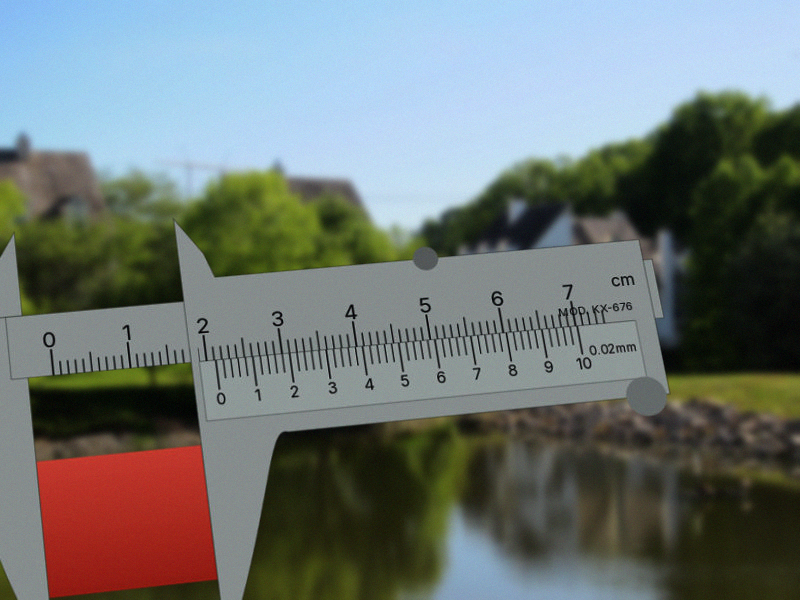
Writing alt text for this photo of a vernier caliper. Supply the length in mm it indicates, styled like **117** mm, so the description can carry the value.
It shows **21.2** mm
